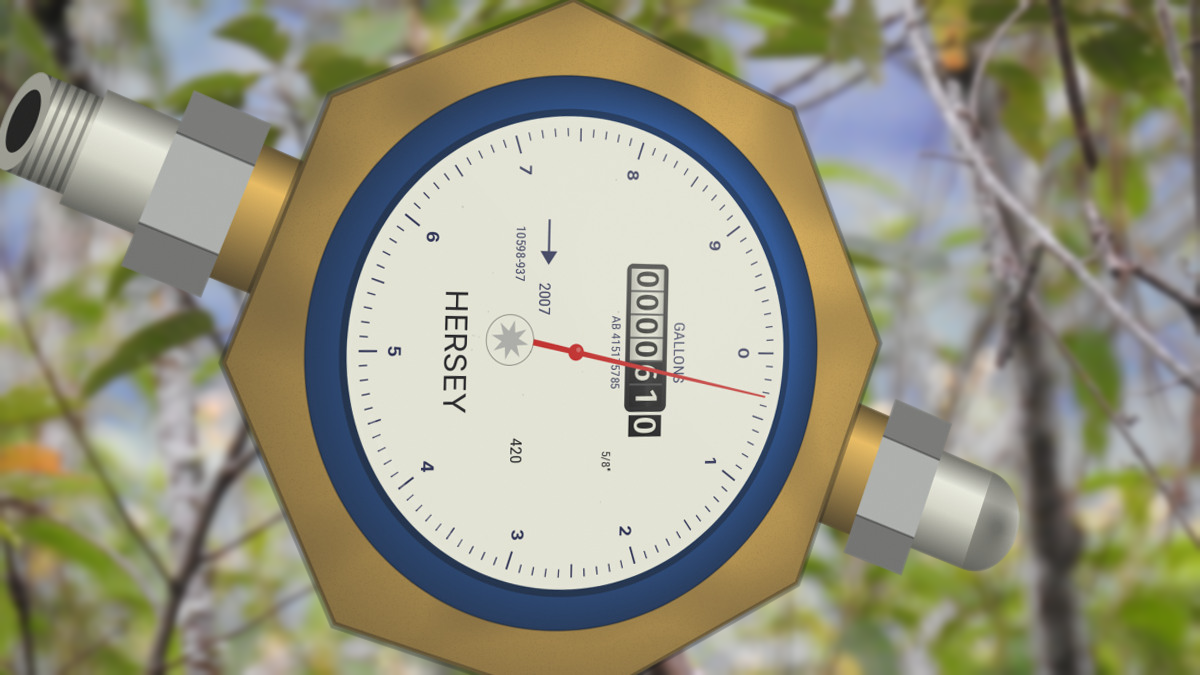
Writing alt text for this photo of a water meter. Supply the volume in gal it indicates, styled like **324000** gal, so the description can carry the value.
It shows **610.3** gal
